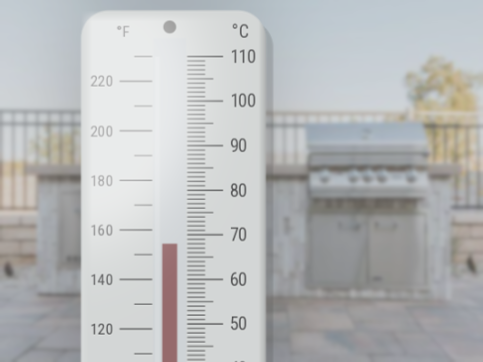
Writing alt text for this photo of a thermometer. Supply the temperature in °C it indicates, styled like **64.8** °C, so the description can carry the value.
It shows **68** °C
